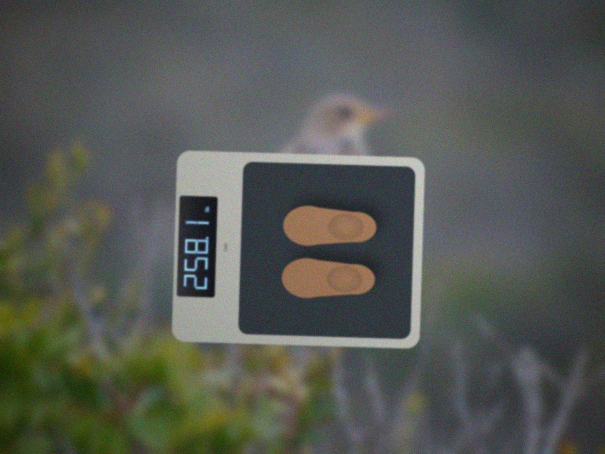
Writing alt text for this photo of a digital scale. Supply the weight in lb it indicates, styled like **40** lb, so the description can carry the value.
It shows **258.1** lb
